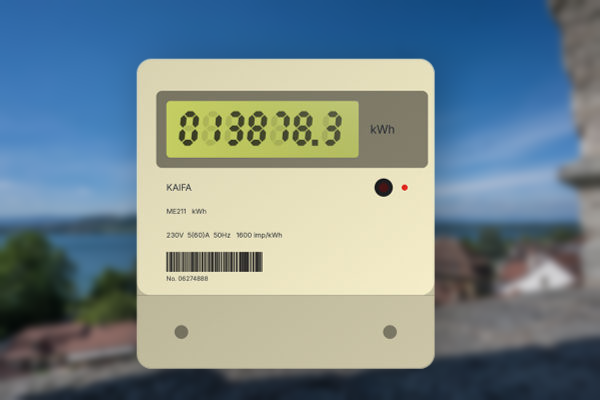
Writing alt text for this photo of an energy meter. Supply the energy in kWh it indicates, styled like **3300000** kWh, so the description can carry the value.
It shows **13878.3** kWh
